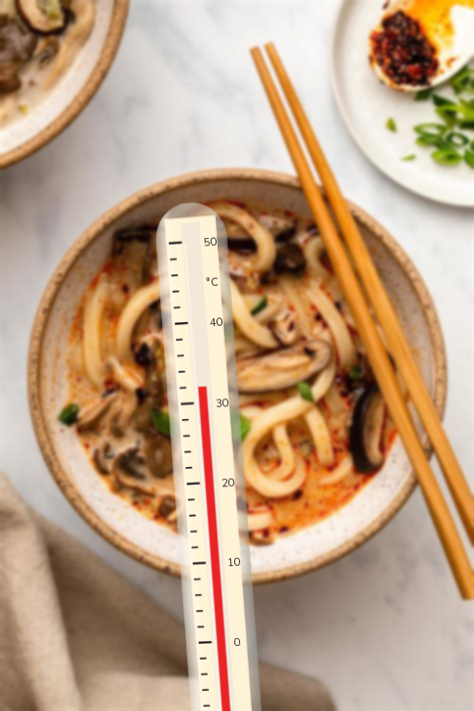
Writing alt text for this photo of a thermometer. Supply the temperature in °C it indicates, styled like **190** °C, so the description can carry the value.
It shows **32** °C
